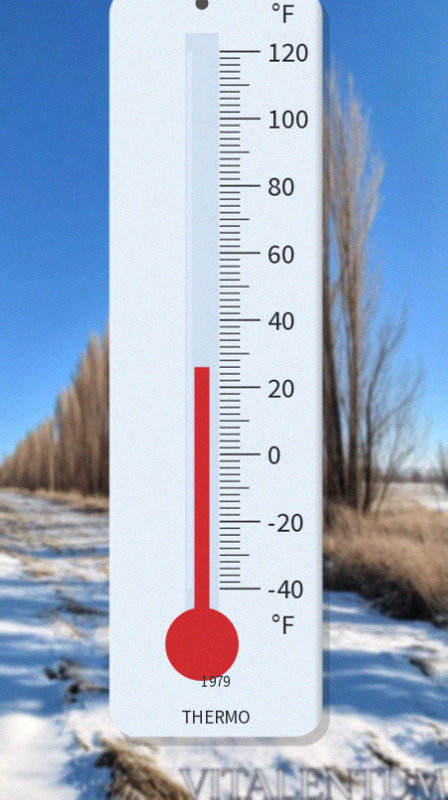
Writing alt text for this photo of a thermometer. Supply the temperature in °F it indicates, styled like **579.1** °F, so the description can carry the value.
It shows **26** °F
